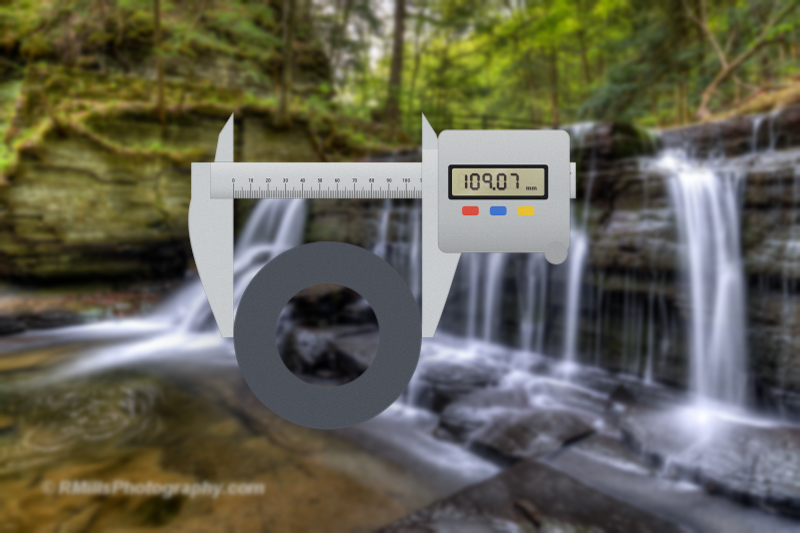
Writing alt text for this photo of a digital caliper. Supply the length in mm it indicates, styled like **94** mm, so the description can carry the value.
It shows **109.07** mm
